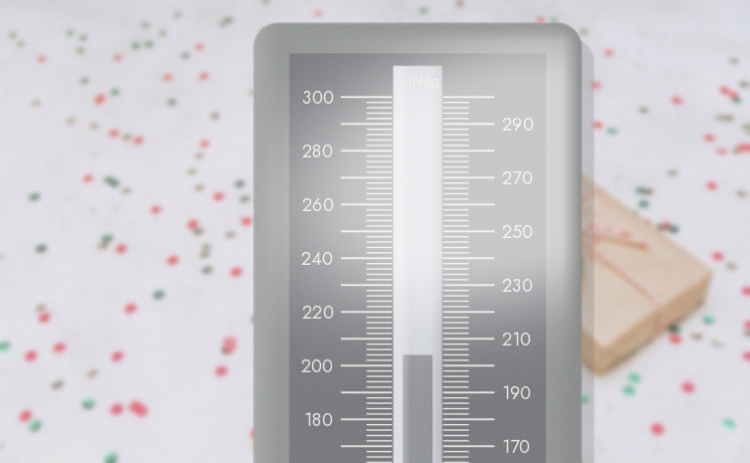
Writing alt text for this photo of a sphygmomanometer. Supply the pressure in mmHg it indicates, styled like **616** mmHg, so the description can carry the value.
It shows **204** mmHg
